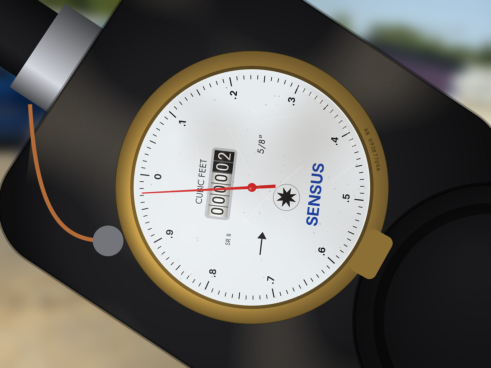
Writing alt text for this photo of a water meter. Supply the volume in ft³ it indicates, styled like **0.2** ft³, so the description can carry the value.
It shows **1.97** ft³
